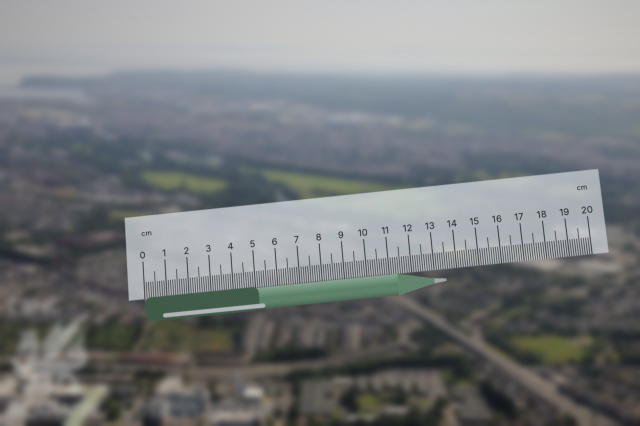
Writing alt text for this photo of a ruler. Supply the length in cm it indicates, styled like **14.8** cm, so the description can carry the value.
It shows **13.5** cm
